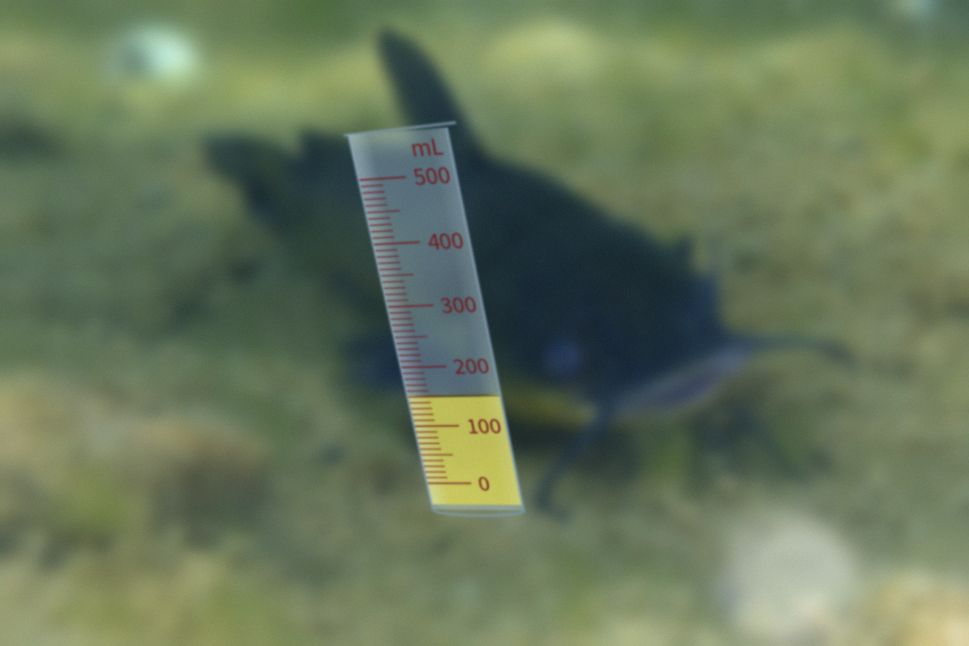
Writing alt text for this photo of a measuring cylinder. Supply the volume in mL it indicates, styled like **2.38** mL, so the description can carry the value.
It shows **150** mL
